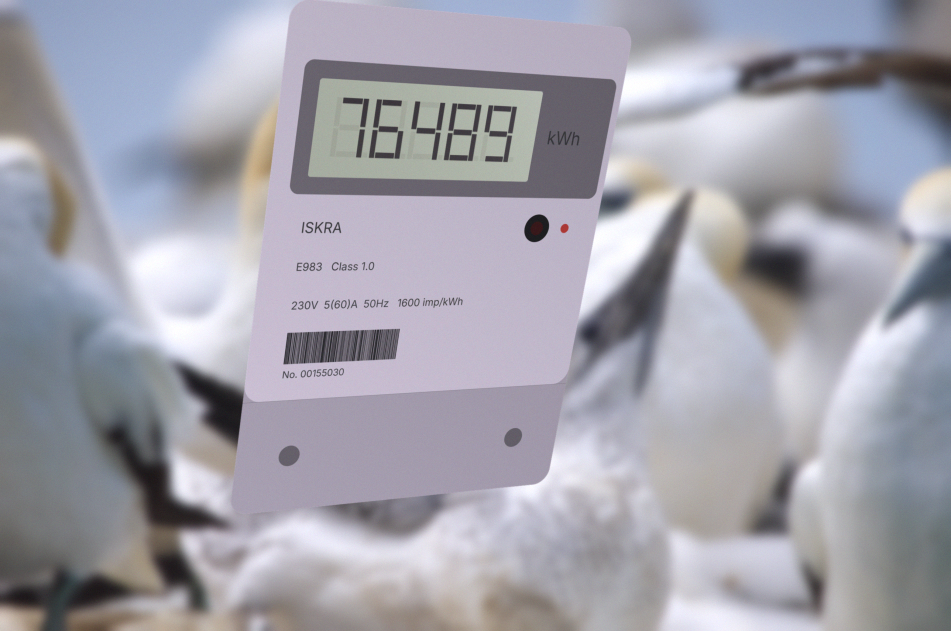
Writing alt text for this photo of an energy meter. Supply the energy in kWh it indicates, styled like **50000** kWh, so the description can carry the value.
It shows **76489** kWh
